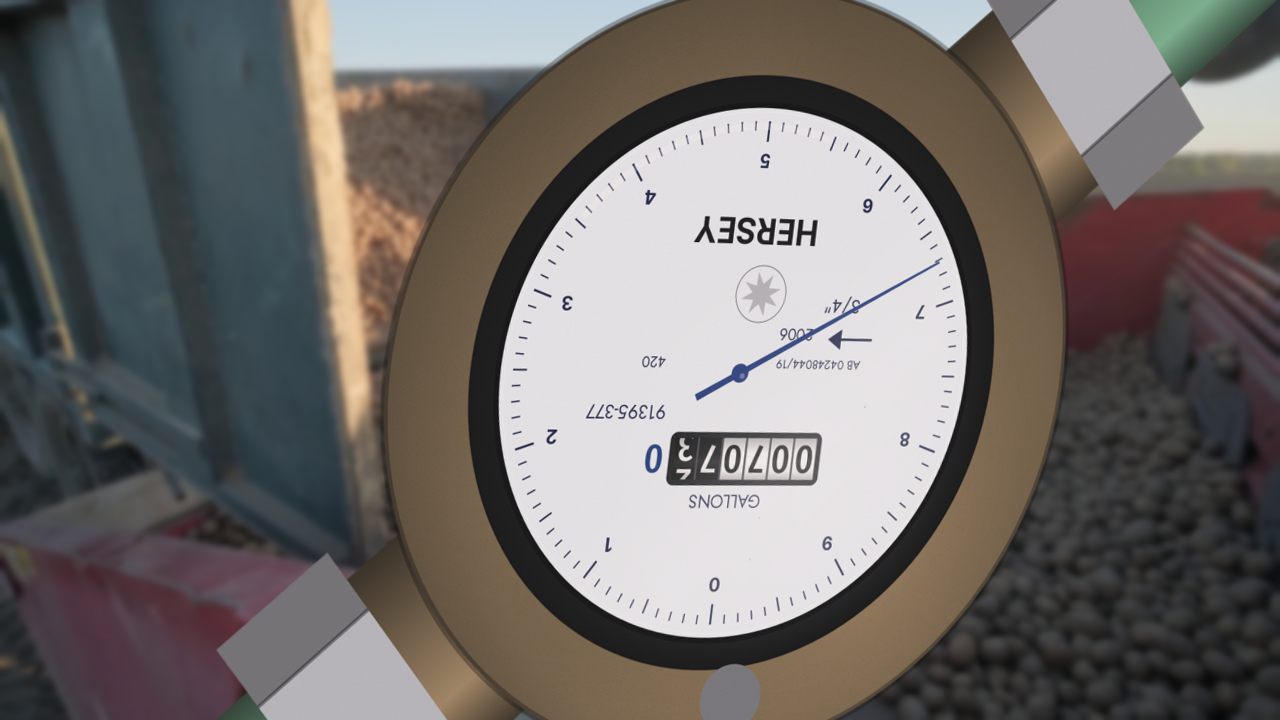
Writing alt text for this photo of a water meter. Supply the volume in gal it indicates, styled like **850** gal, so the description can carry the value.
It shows **70726.7** gal
